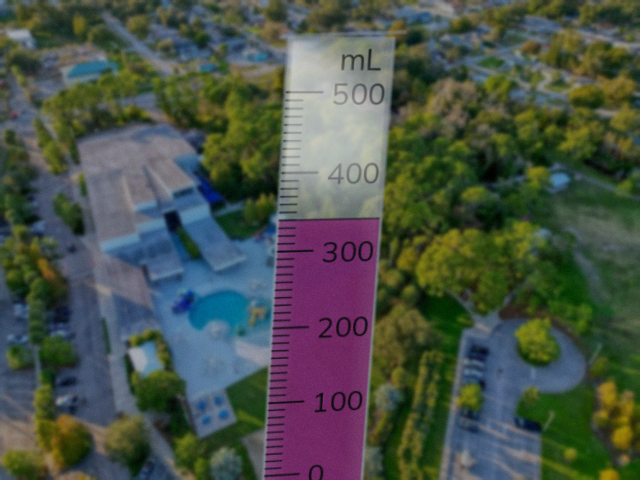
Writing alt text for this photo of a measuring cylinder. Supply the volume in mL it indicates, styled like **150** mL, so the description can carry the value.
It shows **340** mL
